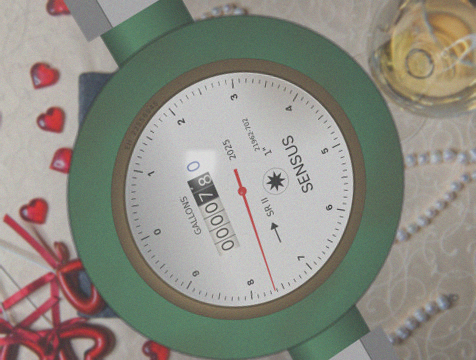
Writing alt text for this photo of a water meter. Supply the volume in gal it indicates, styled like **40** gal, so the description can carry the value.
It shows **777.6** gal
